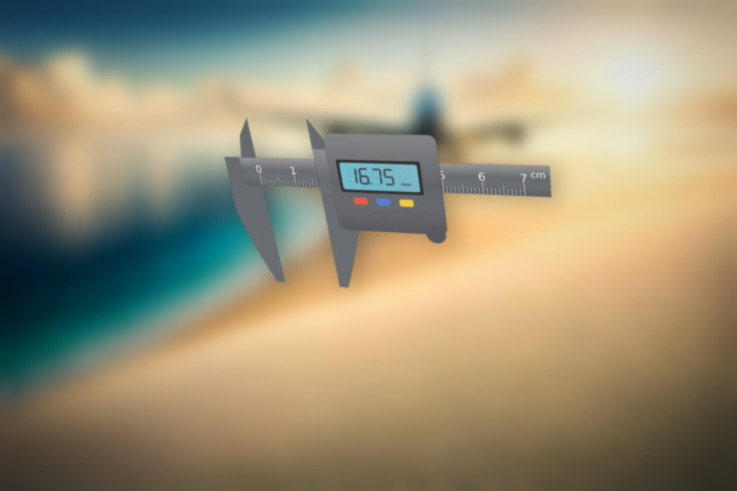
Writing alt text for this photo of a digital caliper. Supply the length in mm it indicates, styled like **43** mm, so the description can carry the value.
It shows **16.75** mm
